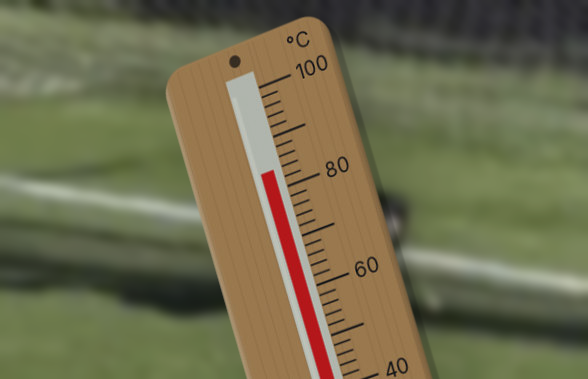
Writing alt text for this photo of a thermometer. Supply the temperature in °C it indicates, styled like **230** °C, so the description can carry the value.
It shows **84** °C
